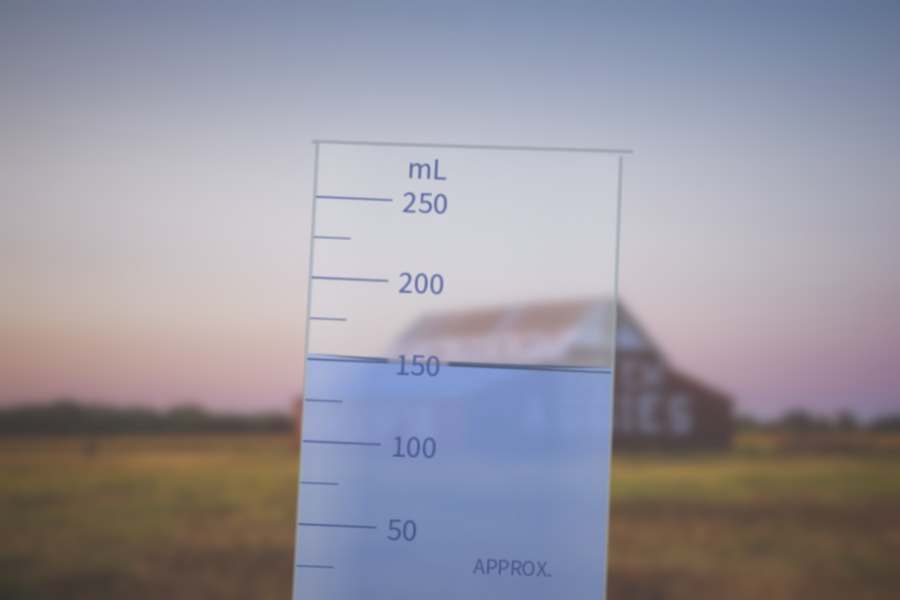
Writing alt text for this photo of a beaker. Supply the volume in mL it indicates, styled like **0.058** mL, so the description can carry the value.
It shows **150** mL
